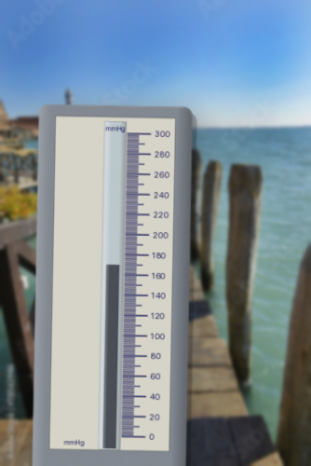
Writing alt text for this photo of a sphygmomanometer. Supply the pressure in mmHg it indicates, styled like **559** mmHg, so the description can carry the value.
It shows **170** mmHg
